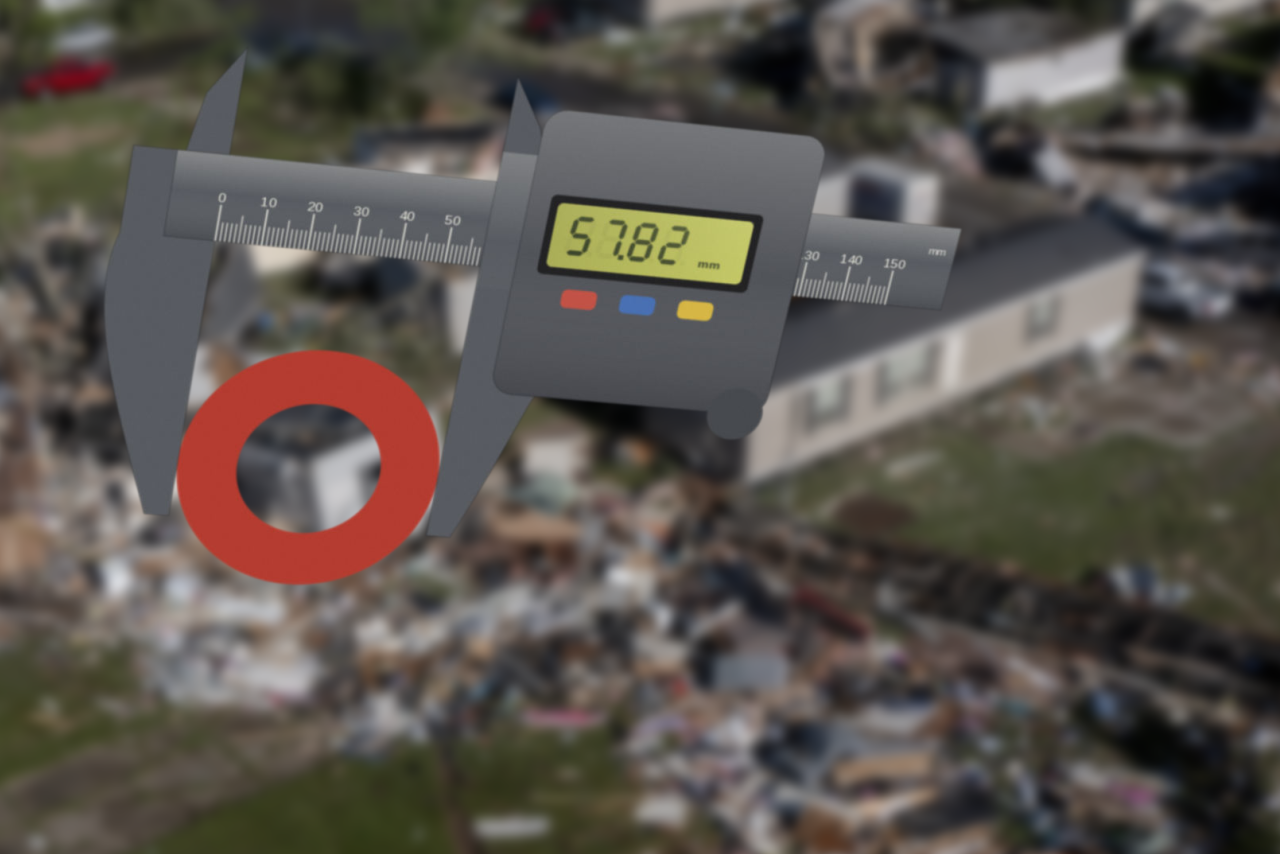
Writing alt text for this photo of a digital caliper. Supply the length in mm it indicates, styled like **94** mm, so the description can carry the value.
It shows **57.82** mm
